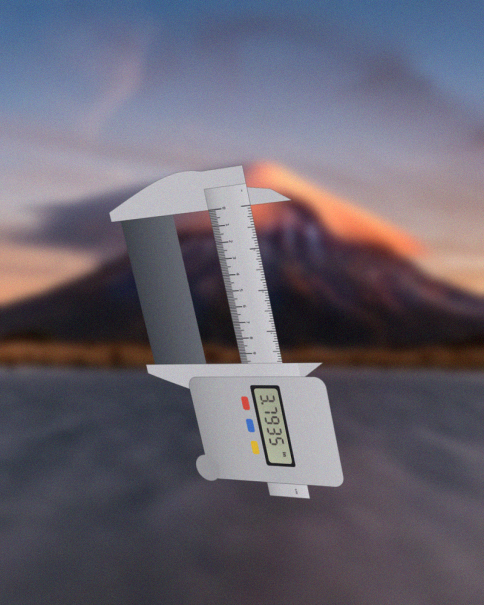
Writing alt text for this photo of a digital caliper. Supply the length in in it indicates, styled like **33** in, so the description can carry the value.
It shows **3.7935** in
